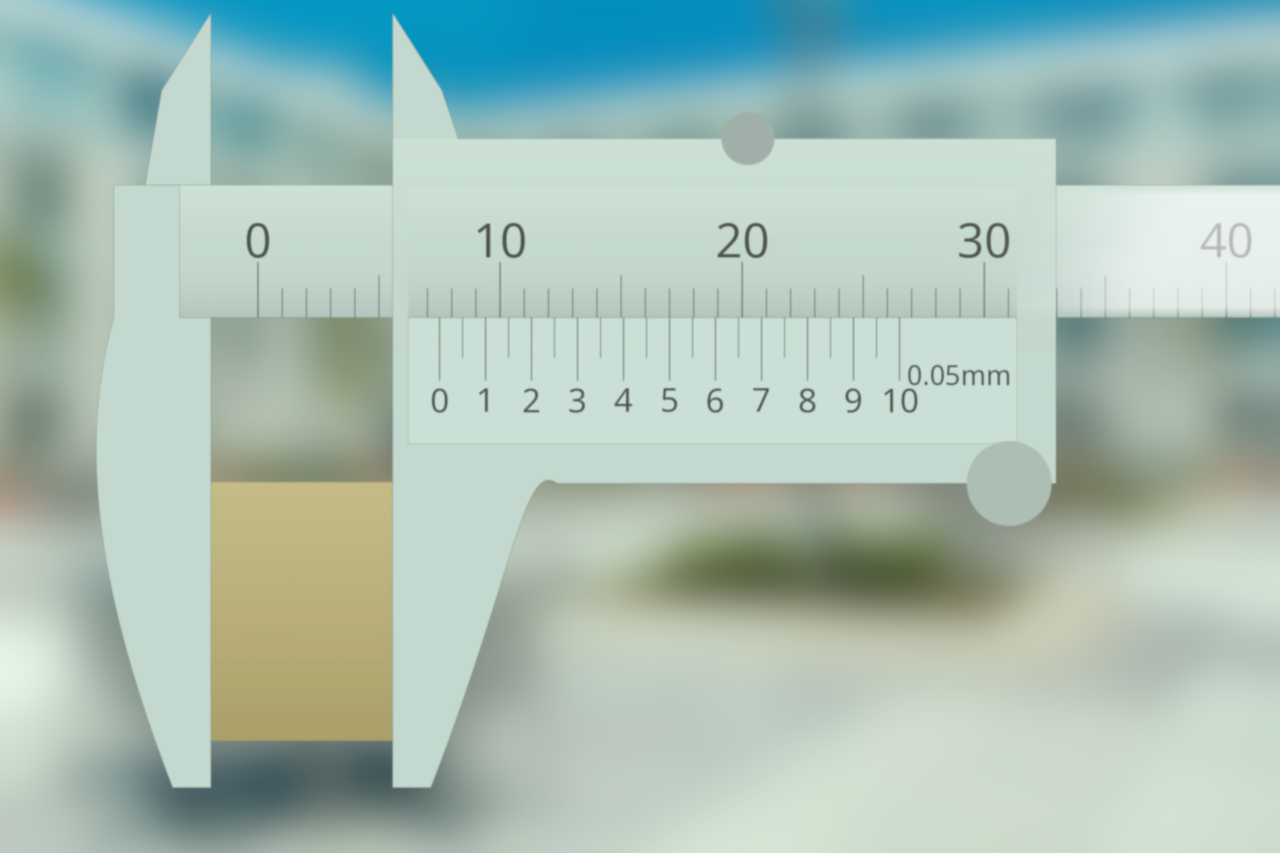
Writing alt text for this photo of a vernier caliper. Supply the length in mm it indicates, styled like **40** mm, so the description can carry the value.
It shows **7.5** mm
